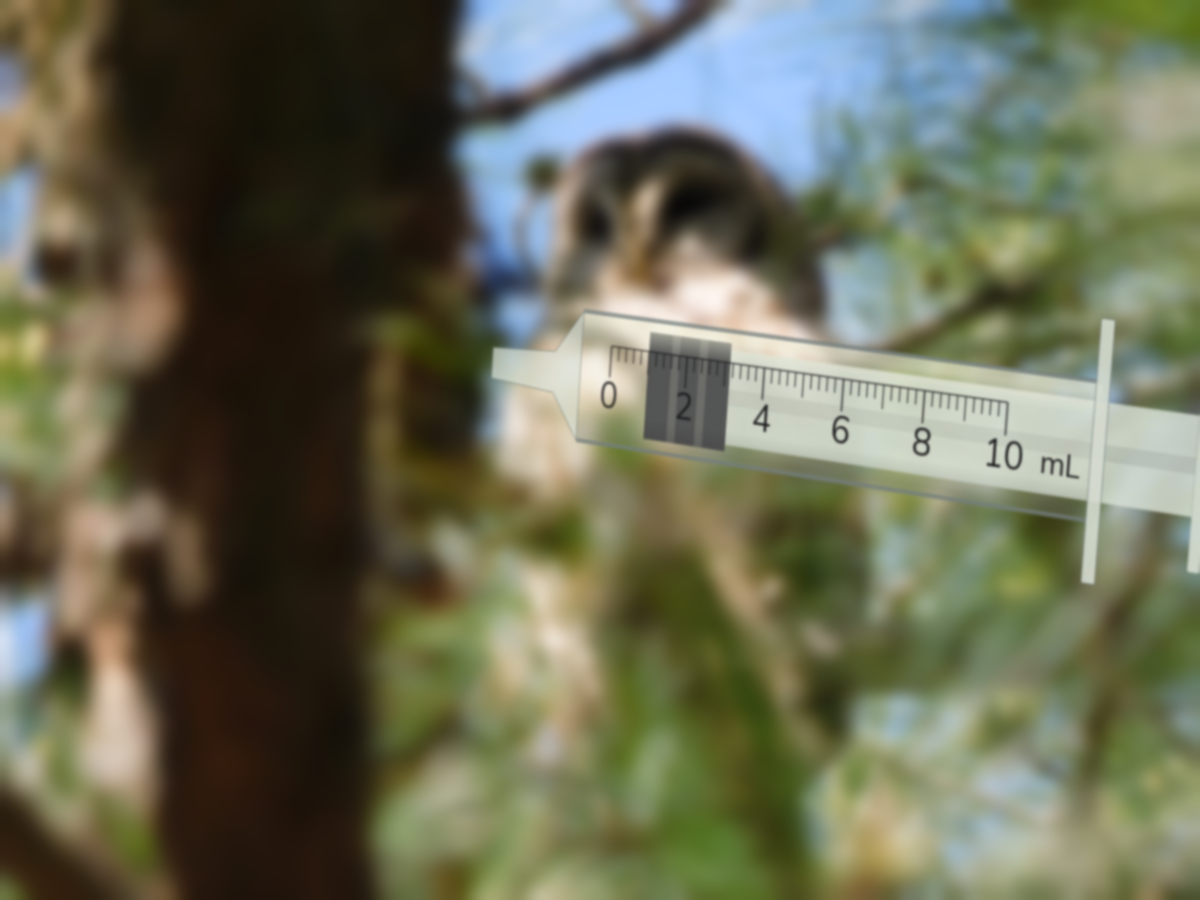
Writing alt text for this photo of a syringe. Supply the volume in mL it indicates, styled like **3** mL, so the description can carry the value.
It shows **1** mL
